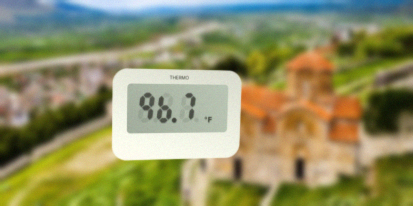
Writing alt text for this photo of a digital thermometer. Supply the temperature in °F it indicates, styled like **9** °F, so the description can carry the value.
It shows **96.7** °F
